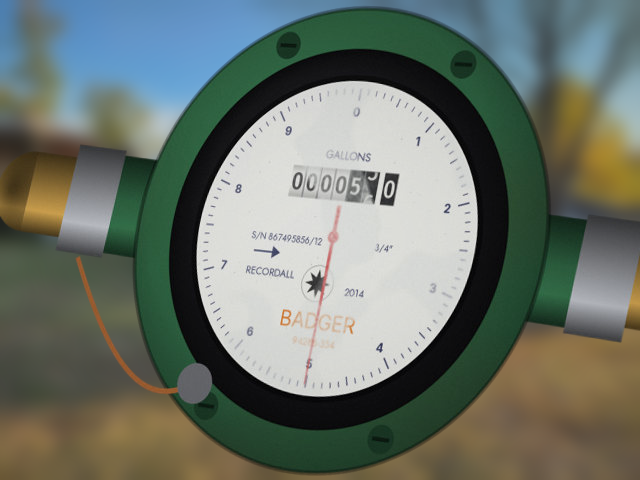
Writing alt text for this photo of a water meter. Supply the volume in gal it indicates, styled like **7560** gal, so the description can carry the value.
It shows **555.0** gal
